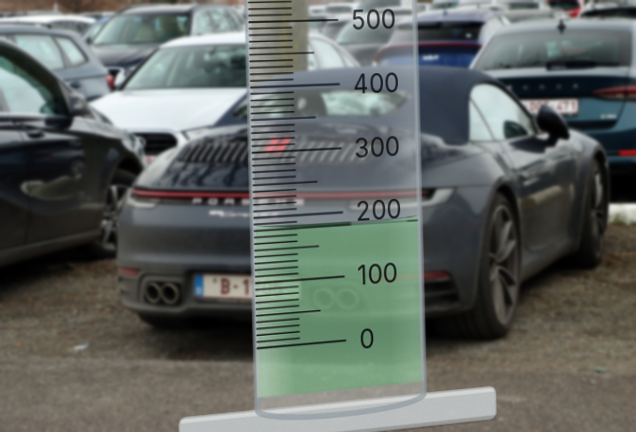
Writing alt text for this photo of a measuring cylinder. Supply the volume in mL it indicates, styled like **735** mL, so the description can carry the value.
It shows **180** mL
